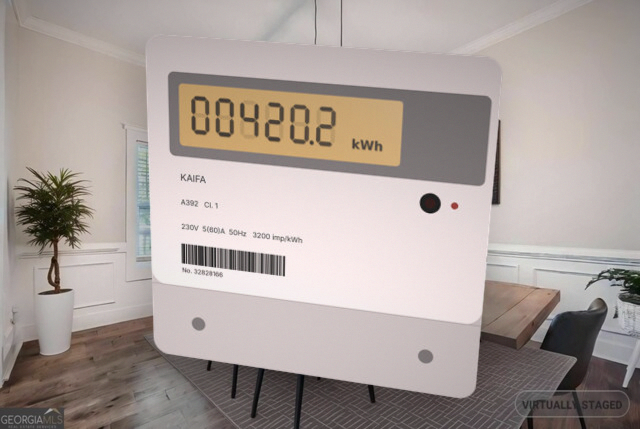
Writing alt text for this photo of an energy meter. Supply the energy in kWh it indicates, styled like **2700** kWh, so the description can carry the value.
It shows **420.2** kWh
